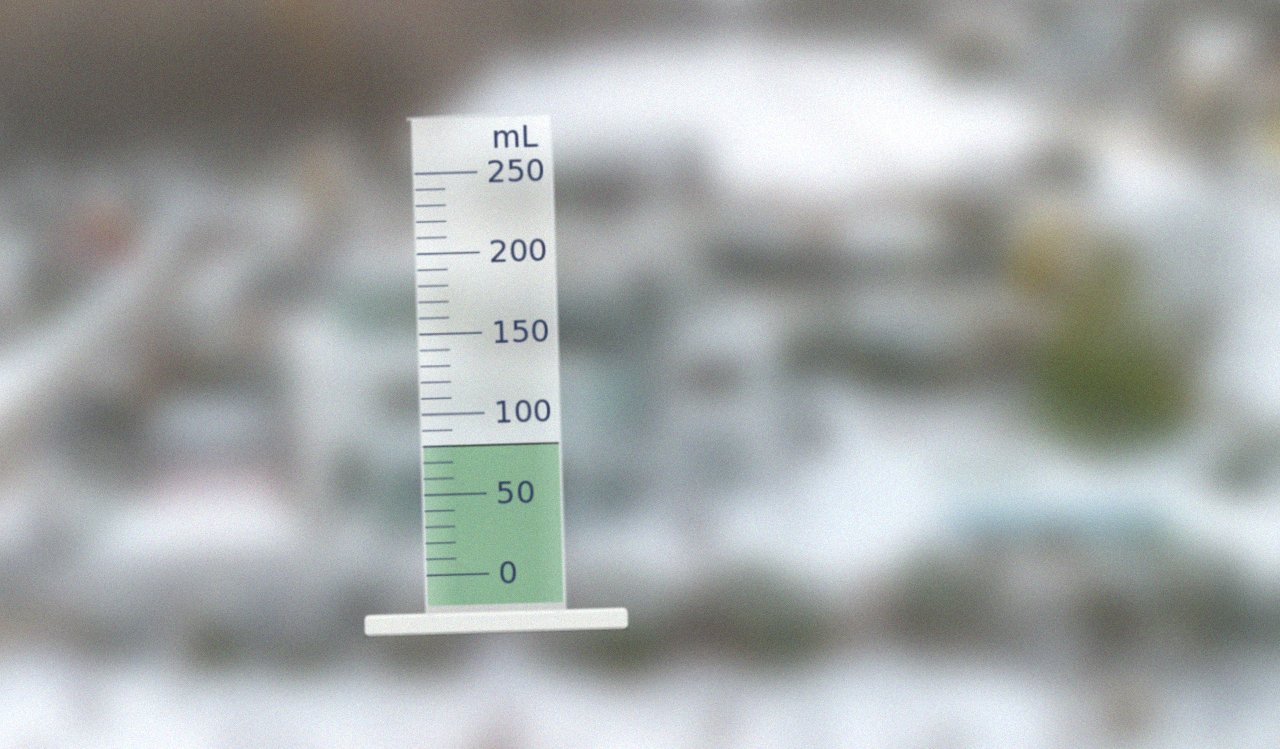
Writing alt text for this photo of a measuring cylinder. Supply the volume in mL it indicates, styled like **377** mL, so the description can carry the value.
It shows **80** mL
